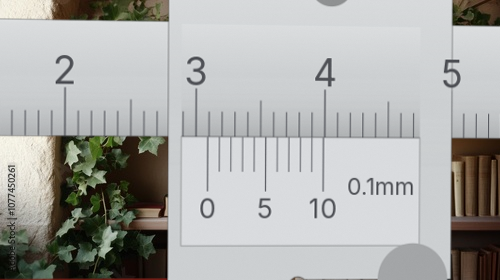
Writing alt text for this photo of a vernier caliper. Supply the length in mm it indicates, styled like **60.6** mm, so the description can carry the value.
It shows **30.9** mm
